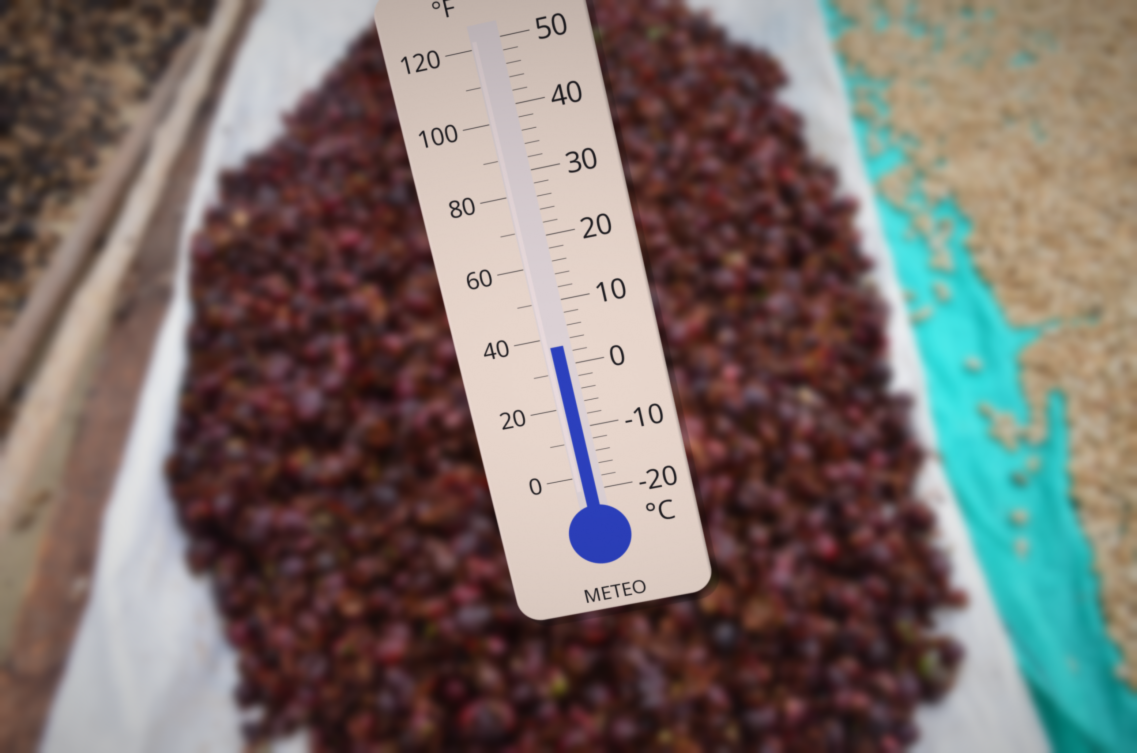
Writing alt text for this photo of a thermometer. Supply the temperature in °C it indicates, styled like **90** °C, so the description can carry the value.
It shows **3** °C
